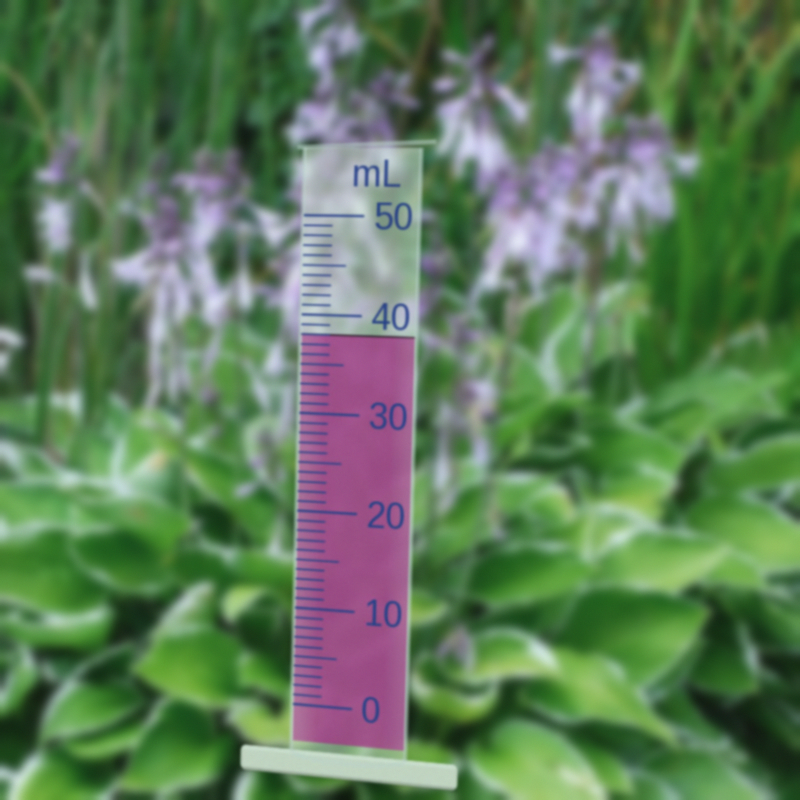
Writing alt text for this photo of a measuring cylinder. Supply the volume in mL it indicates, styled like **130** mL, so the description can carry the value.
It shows **38** mL
